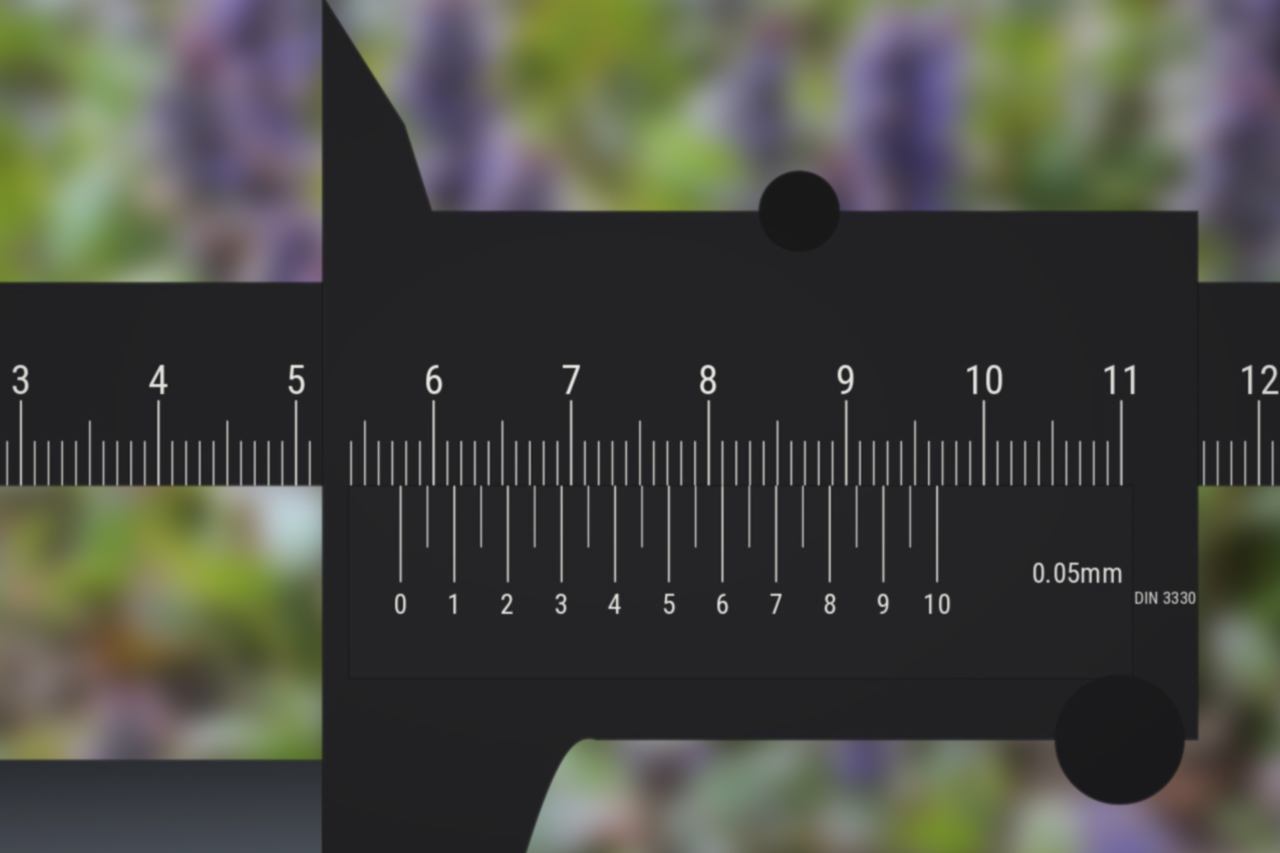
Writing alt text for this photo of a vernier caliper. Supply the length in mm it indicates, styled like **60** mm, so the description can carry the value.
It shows **57.6** mm
